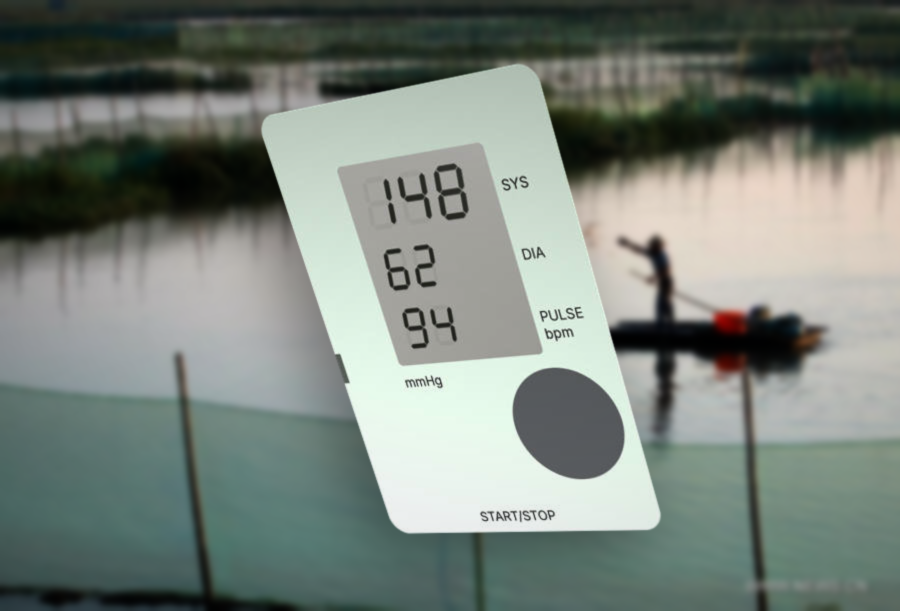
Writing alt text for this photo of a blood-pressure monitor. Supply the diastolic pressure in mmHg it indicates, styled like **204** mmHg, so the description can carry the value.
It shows **62** mmHg
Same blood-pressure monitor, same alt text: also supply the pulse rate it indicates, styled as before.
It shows **94** bpm
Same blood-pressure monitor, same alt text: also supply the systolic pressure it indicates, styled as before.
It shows **148** mmHg
